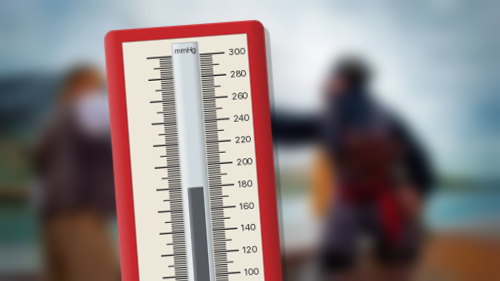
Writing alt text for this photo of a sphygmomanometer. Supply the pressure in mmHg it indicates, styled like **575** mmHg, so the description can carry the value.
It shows **180** mmHg
